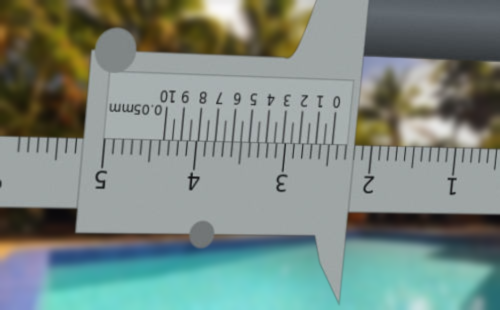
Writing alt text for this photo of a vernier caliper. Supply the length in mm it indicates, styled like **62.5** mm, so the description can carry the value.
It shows **24.6** mm
